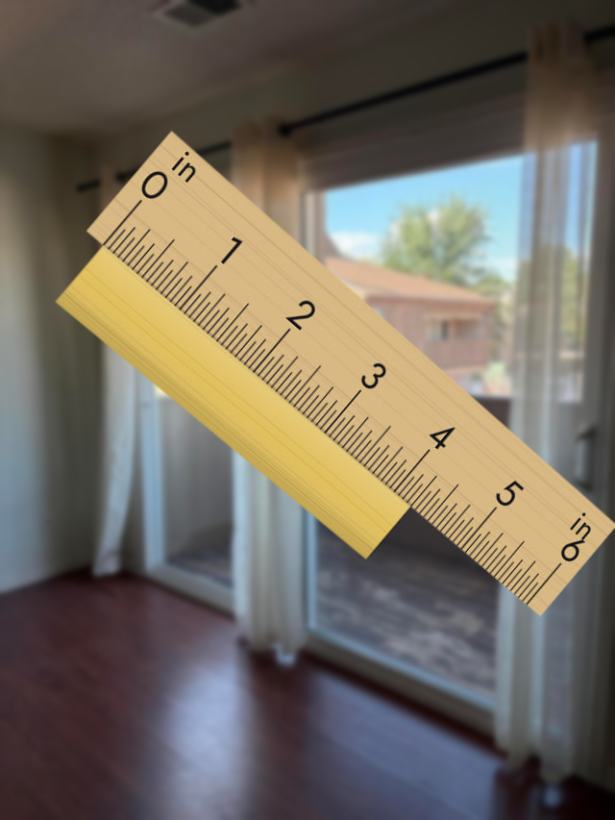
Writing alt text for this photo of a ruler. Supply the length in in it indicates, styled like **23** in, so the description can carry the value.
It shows **4.25** in
